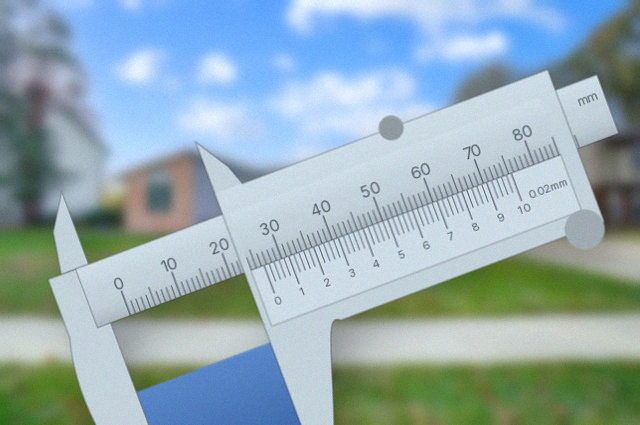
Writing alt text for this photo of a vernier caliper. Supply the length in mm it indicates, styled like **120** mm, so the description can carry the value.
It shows **26.5** mm
